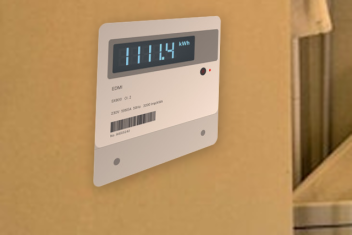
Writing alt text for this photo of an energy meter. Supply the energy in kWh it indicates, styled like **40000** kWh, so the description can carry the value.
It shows **1111.4** kWh
